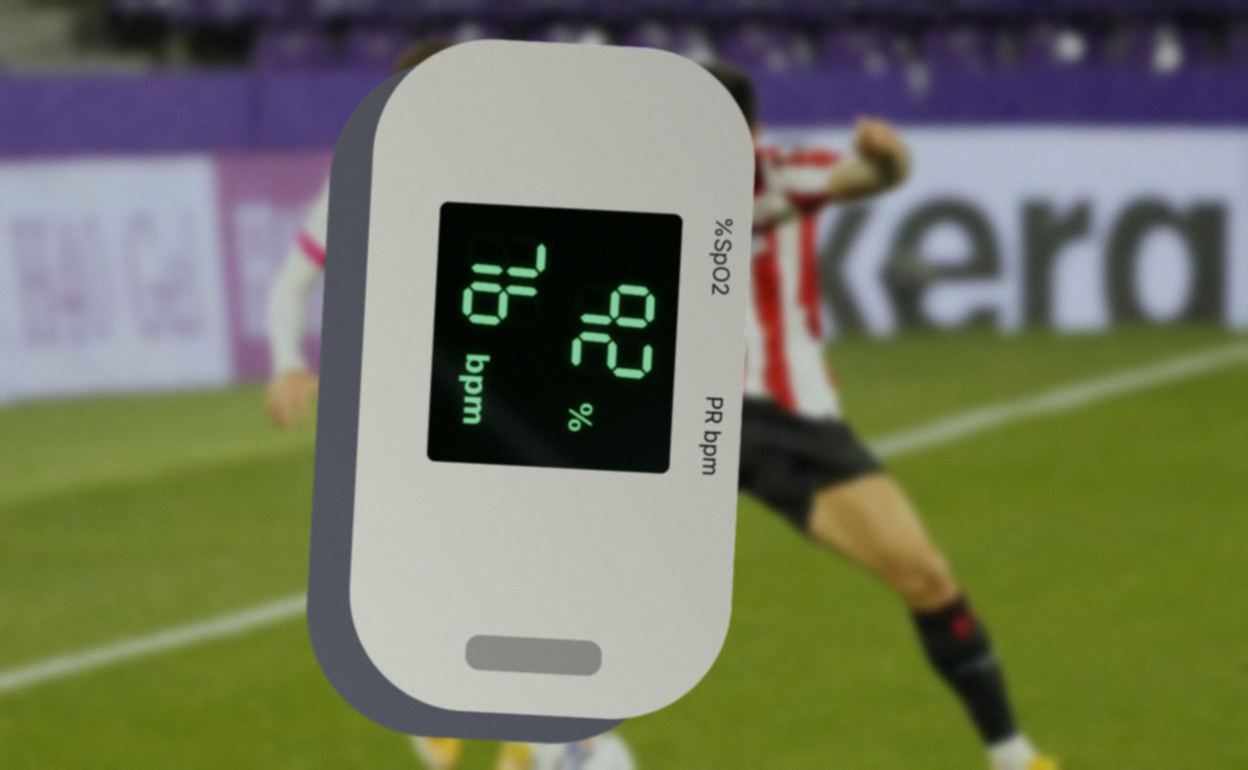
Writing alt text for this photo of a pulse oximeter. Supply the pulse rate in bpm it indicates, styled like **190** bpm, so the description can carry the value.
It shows **76** bpm
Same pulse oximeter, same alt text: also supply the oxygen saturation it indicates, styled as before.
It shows **92** %
